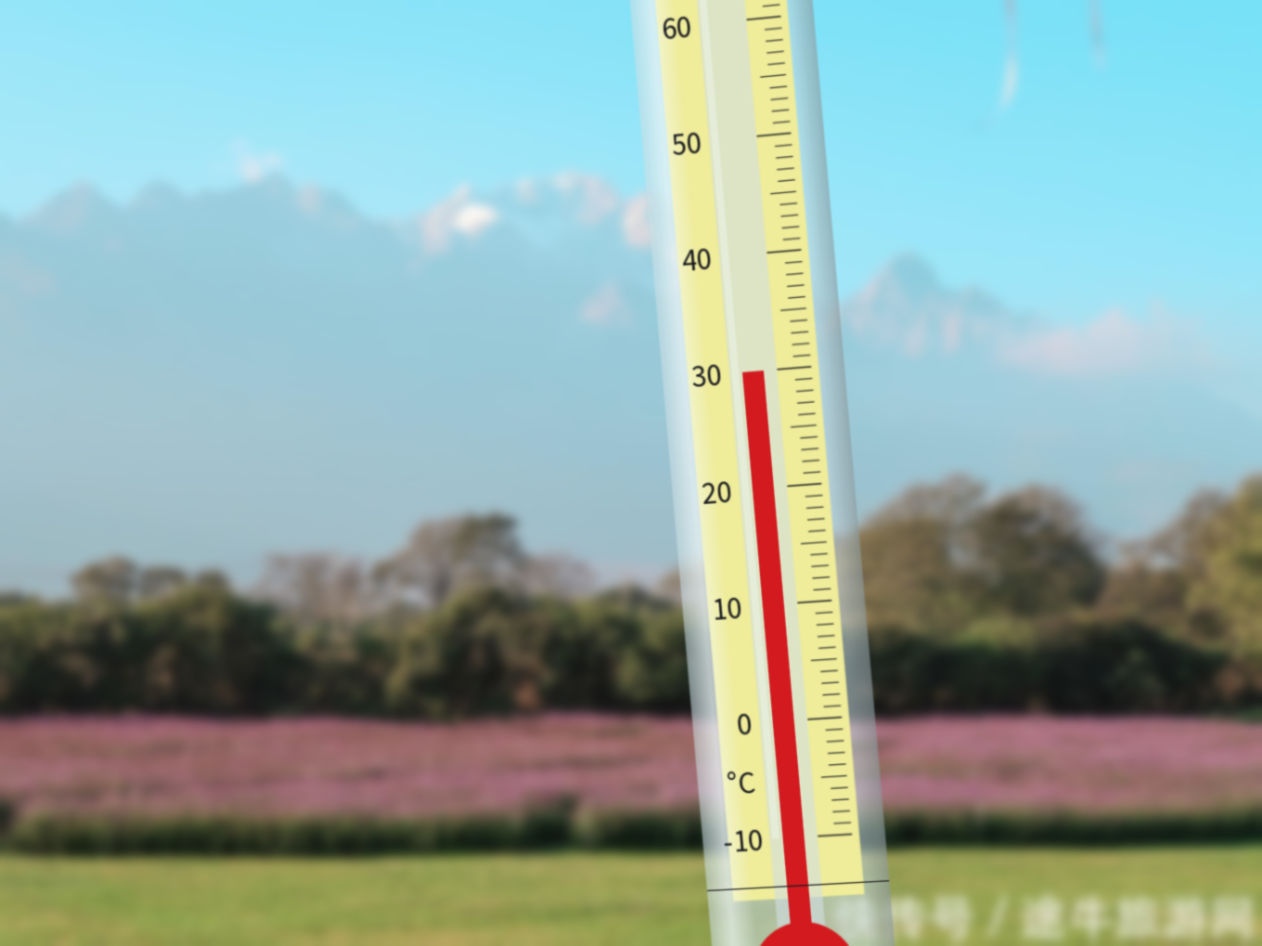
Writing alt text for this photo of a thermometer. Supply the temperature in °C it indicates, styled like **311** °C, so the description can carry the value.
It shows **30** °C
